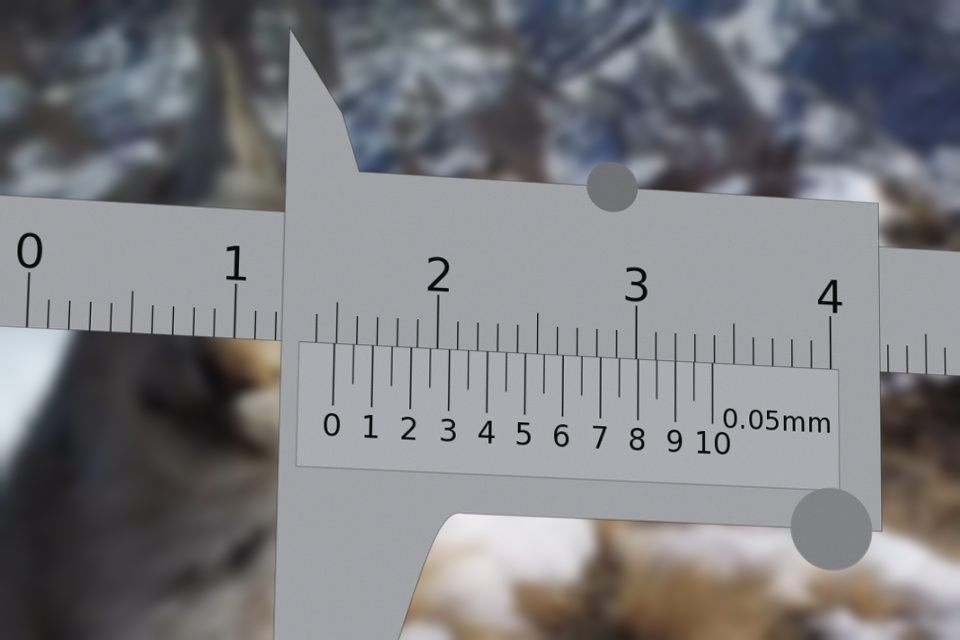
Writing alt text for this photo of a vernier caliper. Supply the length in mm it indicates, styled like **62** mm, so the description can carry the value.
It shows **14.9** mm
